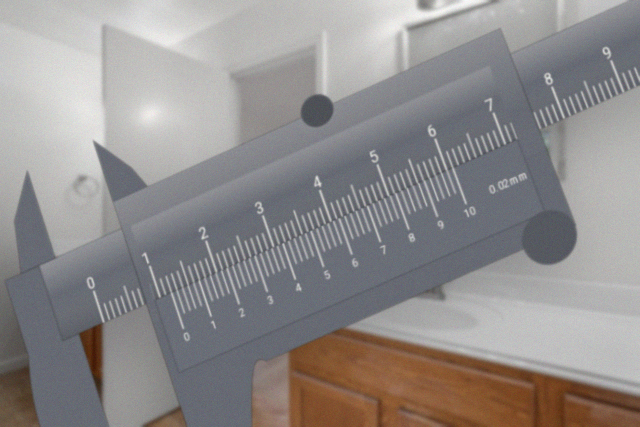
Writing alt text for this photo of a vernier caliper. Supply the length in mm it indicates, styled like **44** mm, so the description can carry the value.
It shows **12.0** mm
